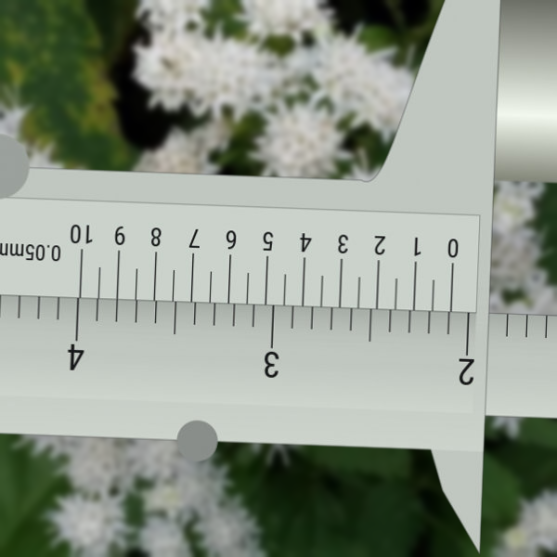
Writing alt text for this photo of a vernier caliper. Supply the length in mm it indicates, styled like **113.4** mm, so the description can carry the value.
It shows **20.9** mm
